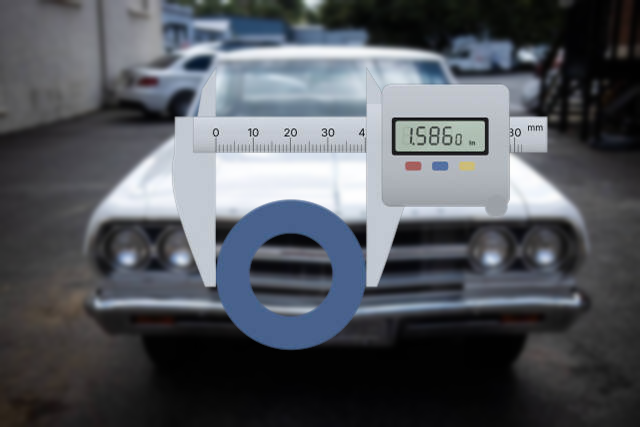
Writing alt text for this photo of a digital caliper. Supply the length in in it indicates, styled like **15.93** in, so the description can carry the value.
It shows **1.5860** in
